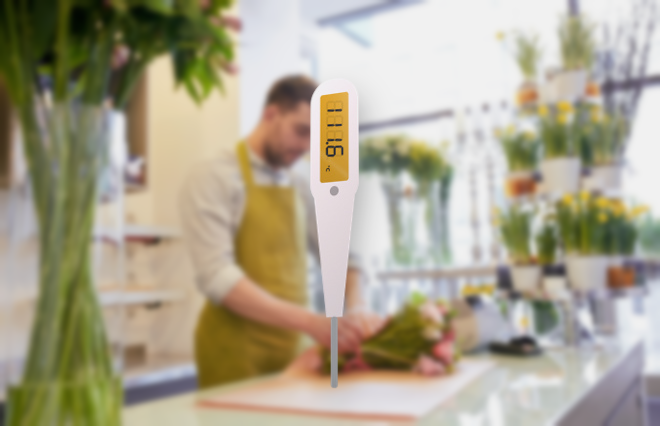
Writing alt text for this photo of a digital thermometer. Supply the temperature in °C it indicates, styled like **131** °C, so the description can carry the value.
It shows **111.6** °C
